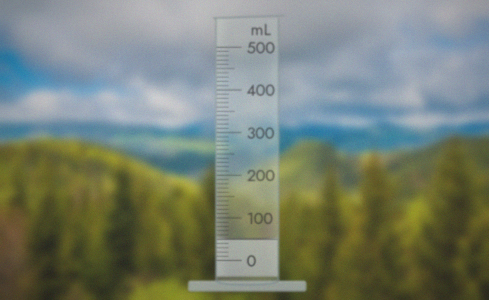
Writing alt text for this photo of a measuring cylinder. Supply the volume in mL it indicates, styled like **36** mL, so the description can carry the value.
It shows **50** mL
